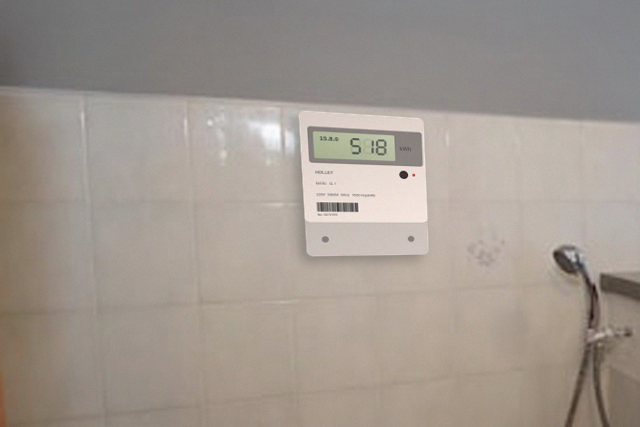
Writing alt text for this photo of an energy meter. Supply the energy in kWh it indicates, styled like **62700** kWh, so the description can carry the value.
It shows **518** kWh
